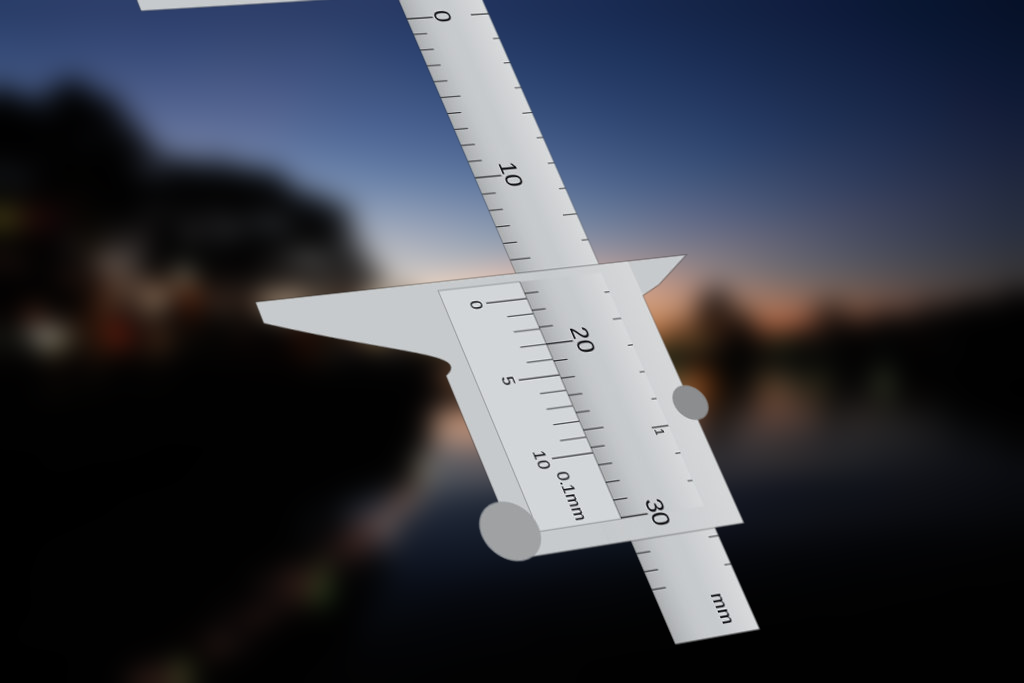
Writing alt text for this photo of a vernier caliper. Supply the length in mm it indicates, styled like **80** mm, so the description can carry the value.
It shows **17.3** mm
